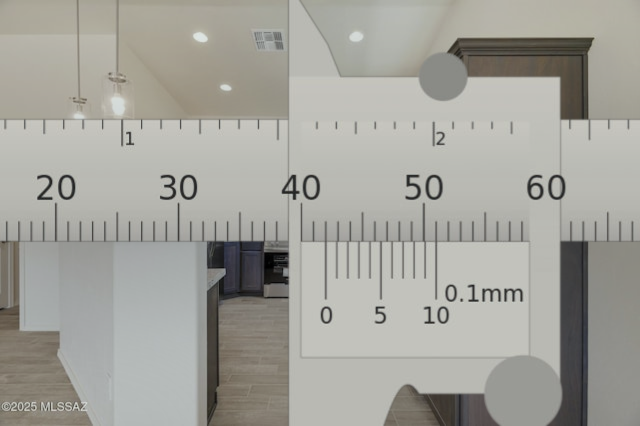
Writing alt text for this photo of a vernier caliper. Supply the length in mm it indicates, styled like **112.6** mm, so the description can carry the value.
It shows **42.0** mm
